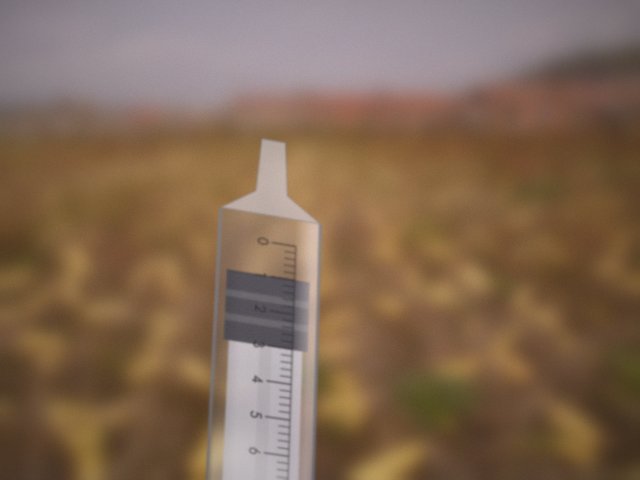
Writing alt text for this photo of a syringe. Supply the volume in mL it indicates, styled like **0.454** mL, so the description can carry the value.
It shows **1** mL
